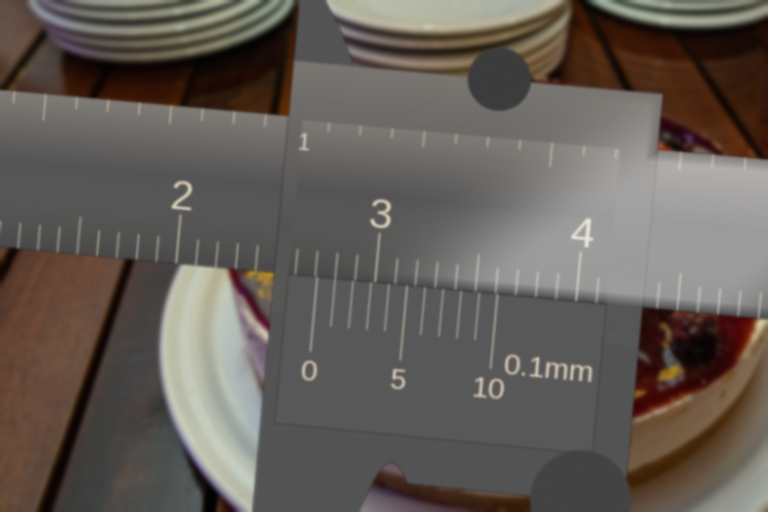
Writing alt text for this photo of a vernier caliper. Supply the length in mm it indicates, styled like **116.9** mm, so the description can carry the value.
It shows **27.1** mm
